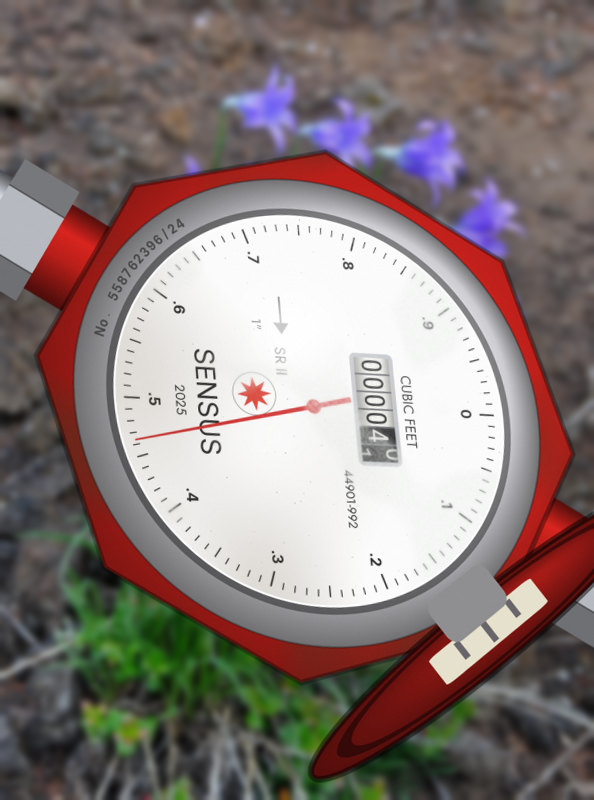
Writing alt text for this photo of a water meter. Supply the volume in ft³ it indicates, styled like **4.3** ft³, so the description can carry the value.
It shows **40.46** ft³
